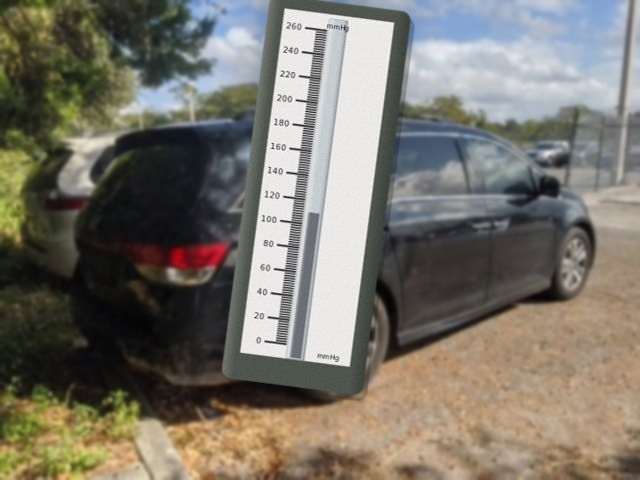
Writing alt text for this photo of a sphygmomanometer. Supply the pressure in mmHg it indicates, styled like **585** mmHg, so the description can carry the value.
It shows **110** mmHg
